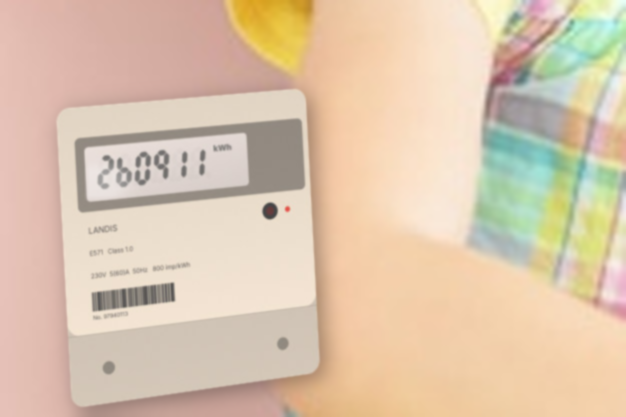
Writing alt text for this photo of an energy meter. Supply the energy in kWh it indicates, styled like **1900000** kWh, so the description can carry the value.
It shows **260911** kWh
